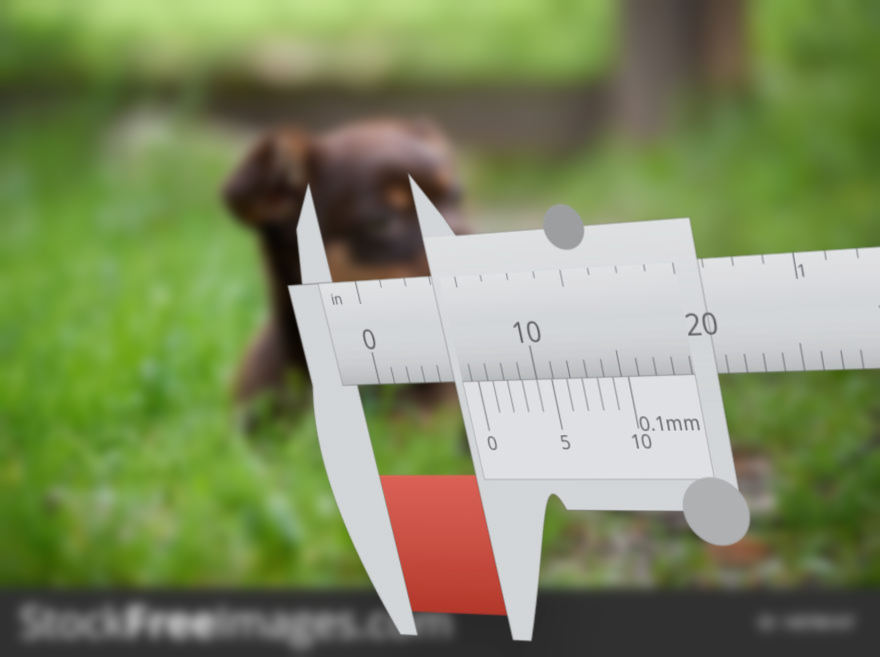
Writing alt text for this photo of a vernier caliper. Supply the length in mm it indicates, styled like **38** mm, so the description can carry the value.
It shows **6.4** mm
